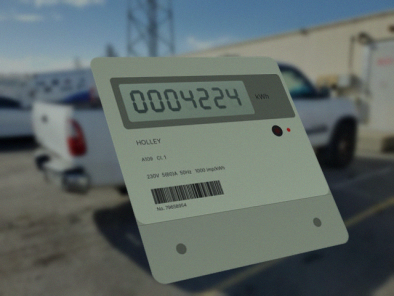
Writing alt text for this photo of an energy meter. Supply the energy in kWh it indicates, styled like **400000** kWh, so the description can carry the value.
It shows **4224** kWh
